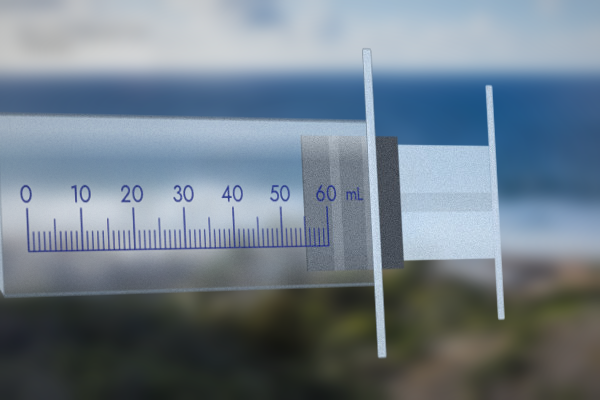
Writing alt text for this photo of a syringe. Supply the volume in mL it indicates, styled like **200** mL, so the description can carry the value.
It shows **55** mL
